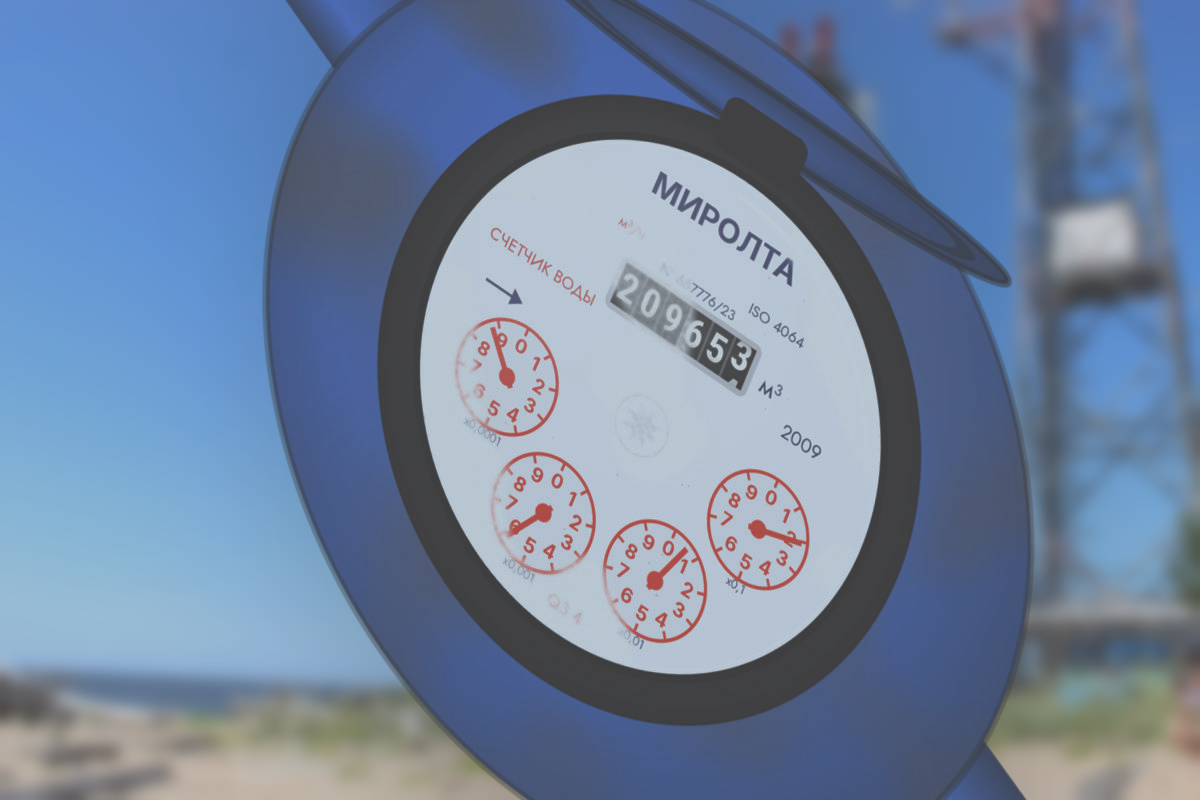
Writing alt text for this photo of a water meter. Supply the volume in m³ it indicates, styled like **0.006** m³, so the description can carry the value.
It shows **209653.2058** m³
